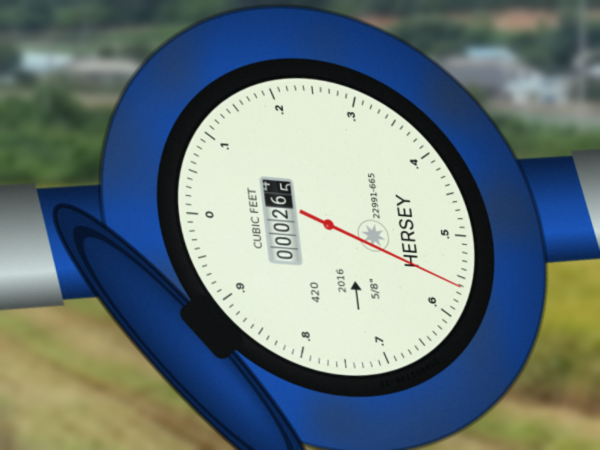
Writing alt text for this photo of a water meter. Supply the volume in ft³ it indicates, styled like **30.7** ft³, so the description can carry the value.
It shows **264.56** ft³
